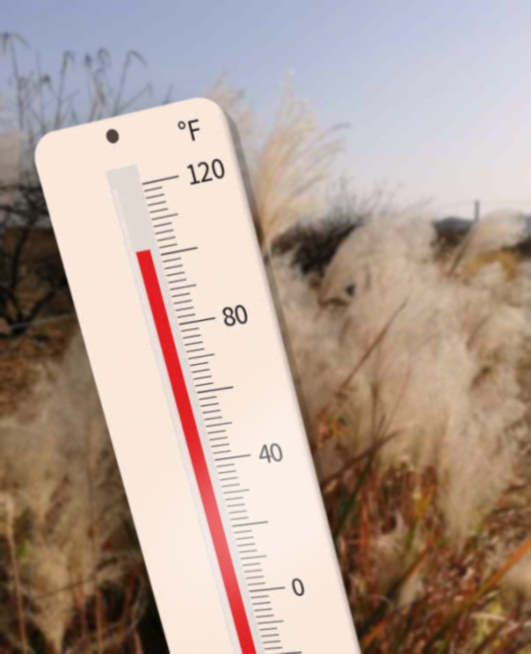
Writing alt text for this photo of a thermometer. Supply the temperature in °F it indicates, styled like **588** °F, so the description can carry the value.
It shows **102** °F
